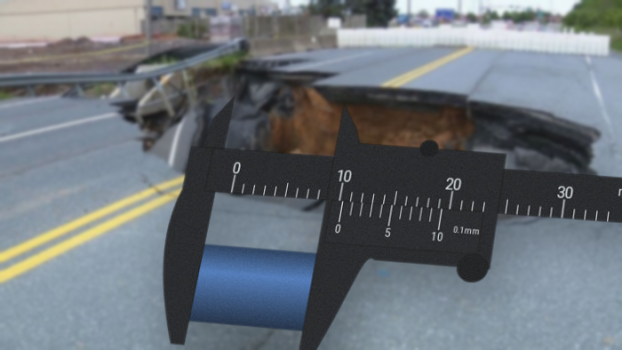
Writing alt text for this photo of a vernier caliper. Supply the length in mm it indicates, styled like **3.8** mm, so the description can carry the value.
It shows **10.3** mm
